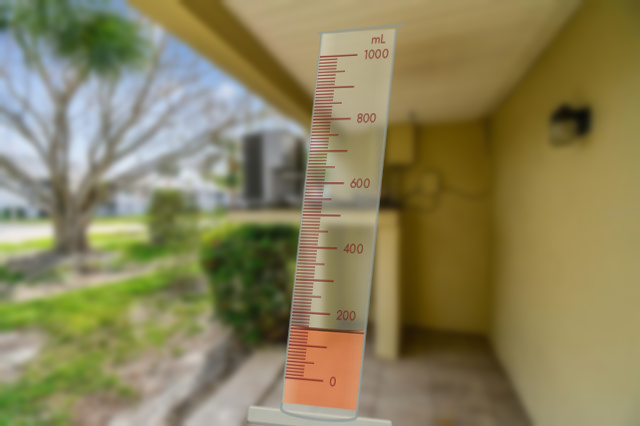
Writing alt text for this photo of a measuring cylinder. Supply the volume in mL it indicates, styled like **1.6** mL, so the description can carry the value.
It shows **150** mL
